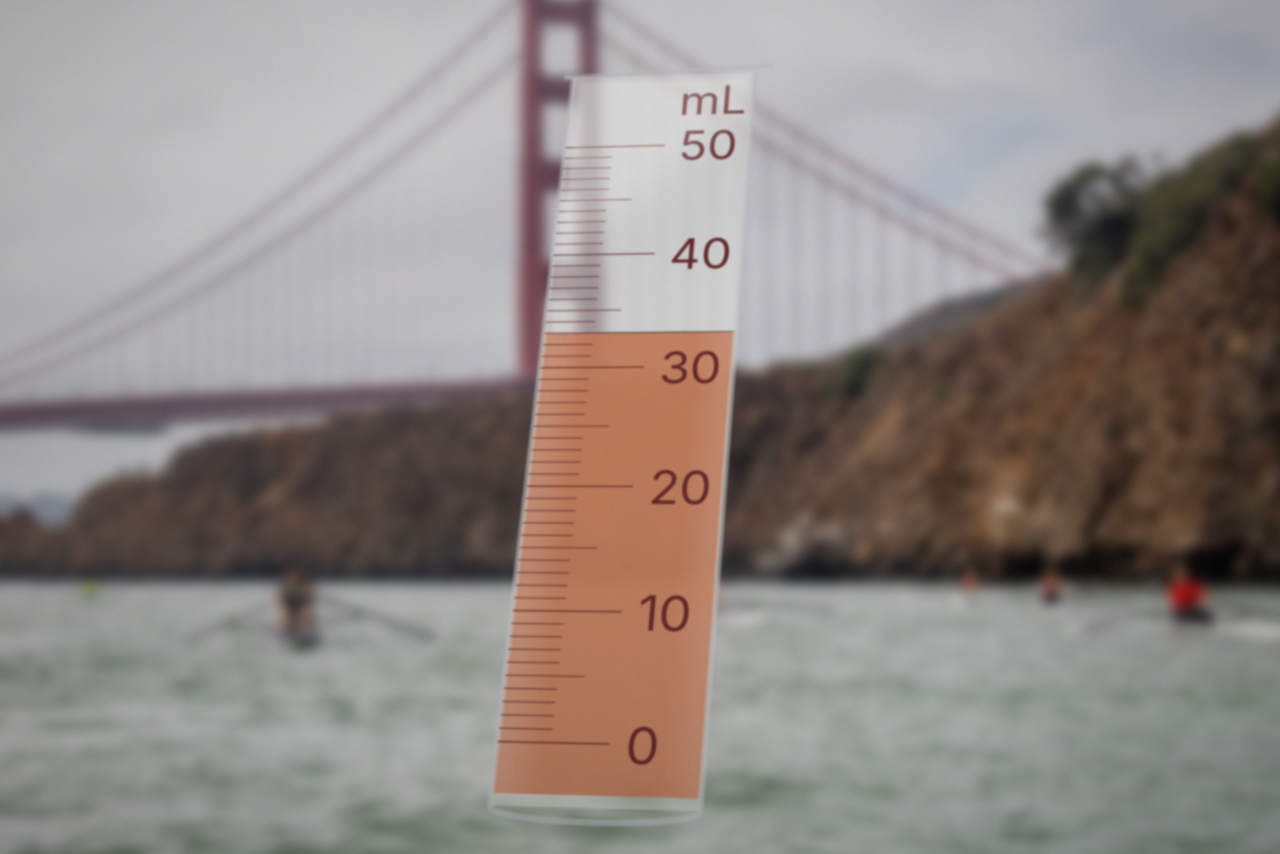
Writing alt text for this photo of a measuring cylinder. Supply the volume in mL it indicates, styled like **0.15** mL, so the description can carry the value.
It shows **33** mL
